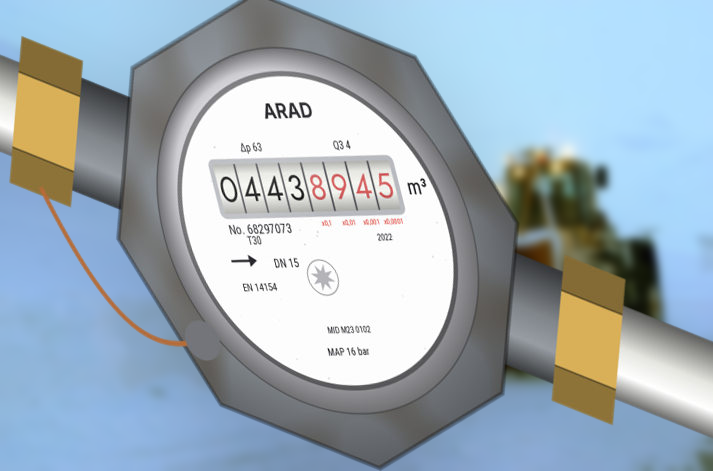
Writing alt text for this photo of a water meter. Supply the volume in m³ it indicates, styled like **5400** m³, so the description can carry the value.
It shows **443.8945** m³
